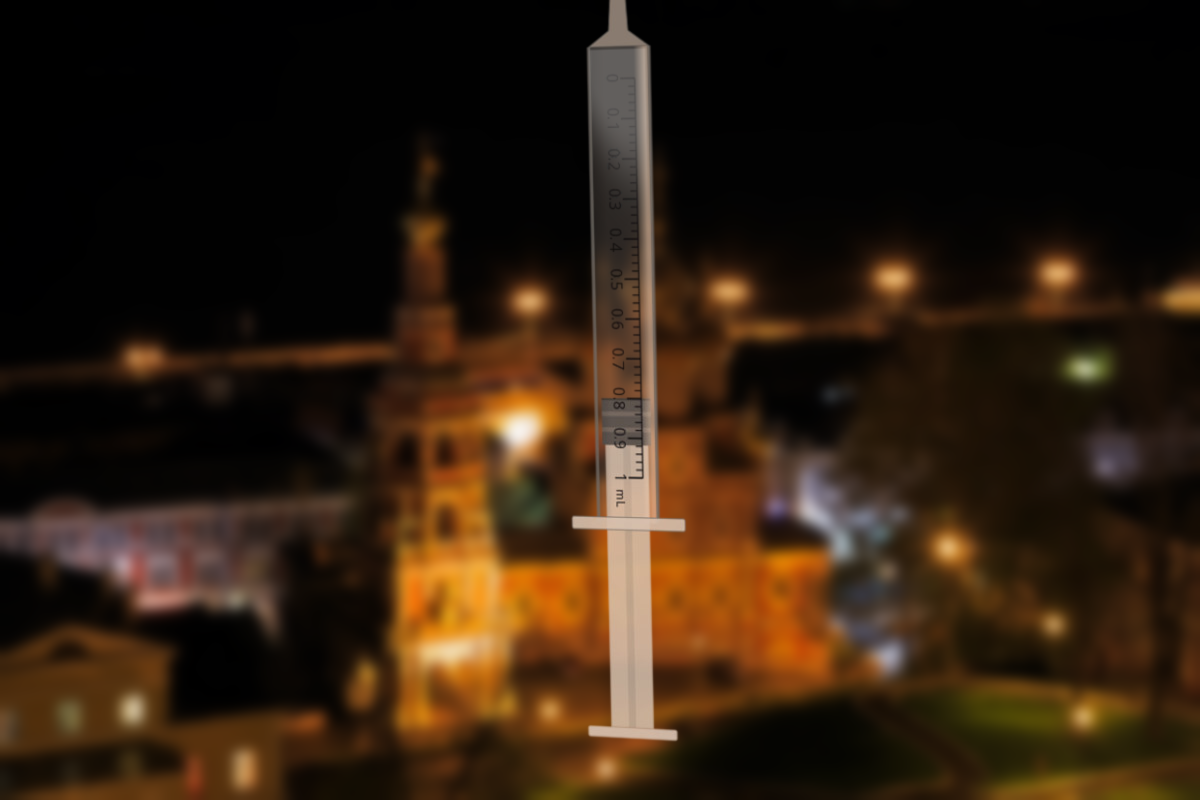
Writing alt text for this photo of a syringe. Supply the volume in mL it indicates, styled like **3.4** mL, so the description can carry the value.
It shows **0.8** mL
